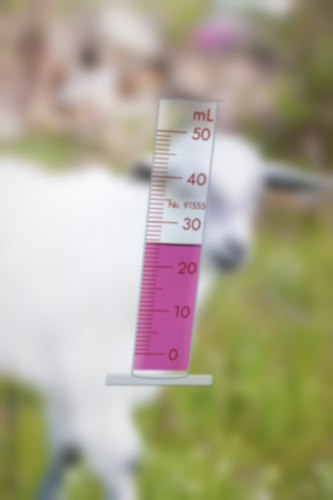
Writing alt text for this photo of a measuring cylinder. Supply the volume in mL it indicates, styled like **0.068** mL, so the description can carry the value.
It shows **25** mL
